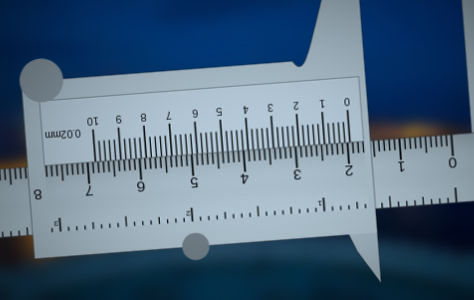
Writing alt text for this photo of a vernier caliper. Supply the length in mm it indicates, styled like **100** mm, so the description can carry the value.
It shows **19.5** mm
